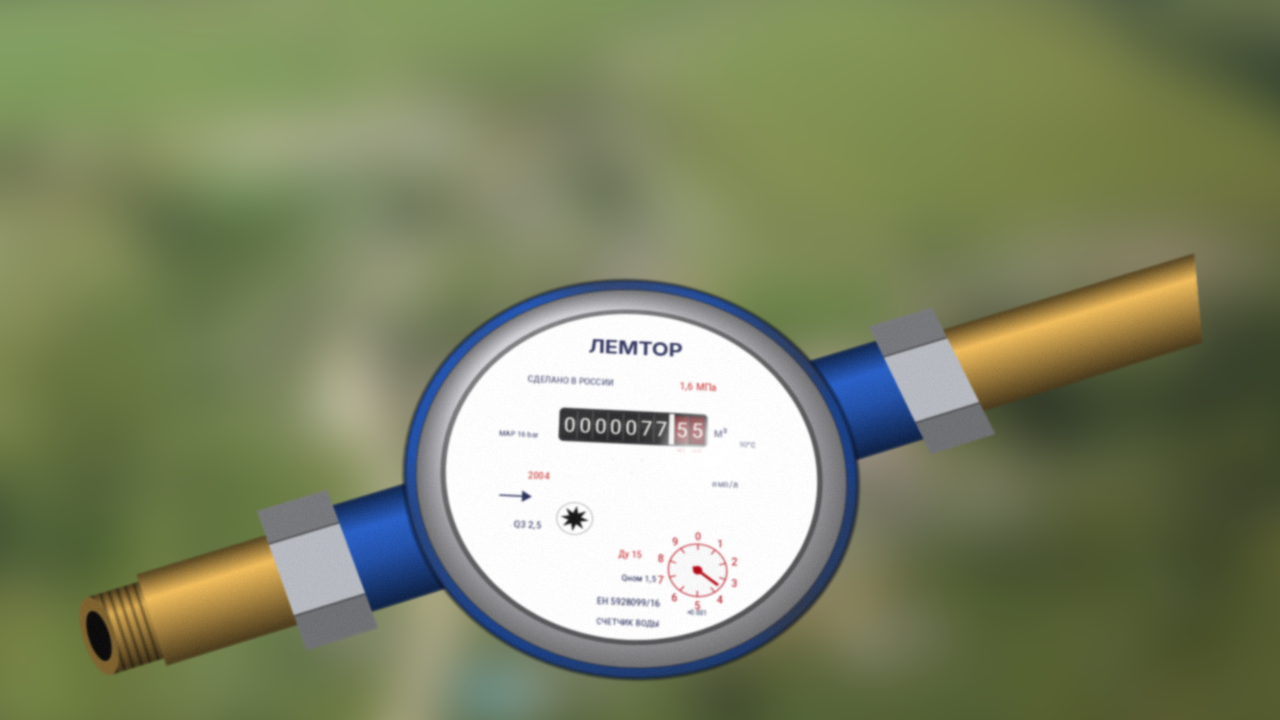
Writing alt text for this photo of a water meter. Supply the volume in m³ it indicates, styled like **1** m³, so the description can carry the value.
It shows **77.553** m³
